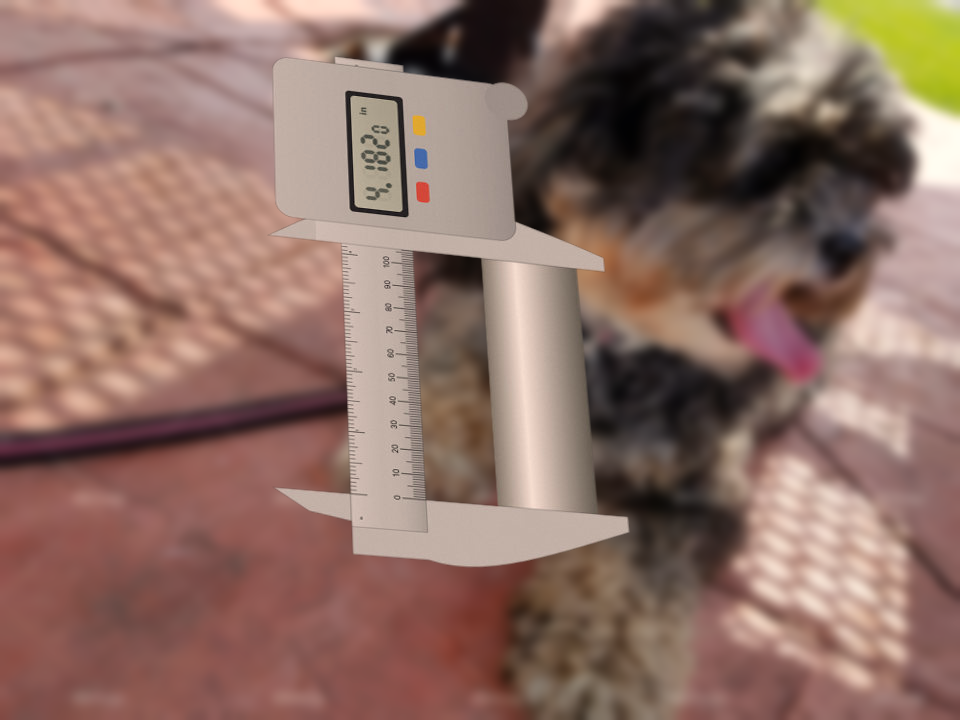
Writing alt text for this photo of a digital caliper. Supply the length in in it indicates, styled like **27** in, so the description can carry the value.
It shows **4.1820** in
